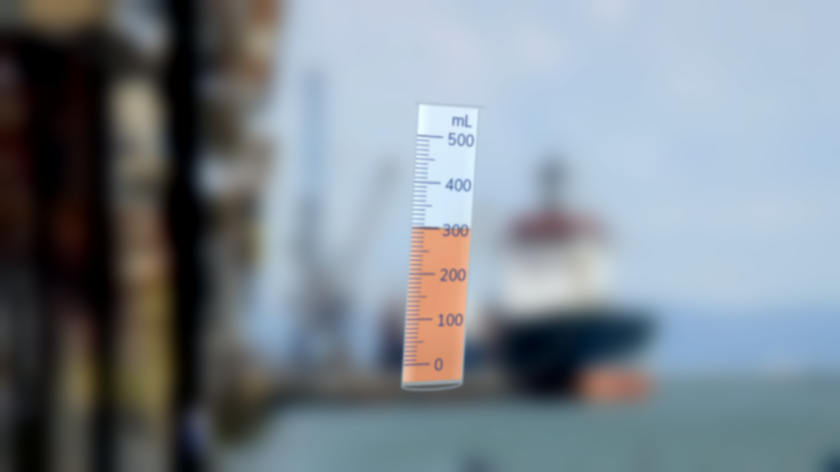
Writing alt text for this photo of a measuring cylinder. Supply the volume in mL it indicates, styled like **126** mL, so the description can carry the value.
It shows **300** mL
